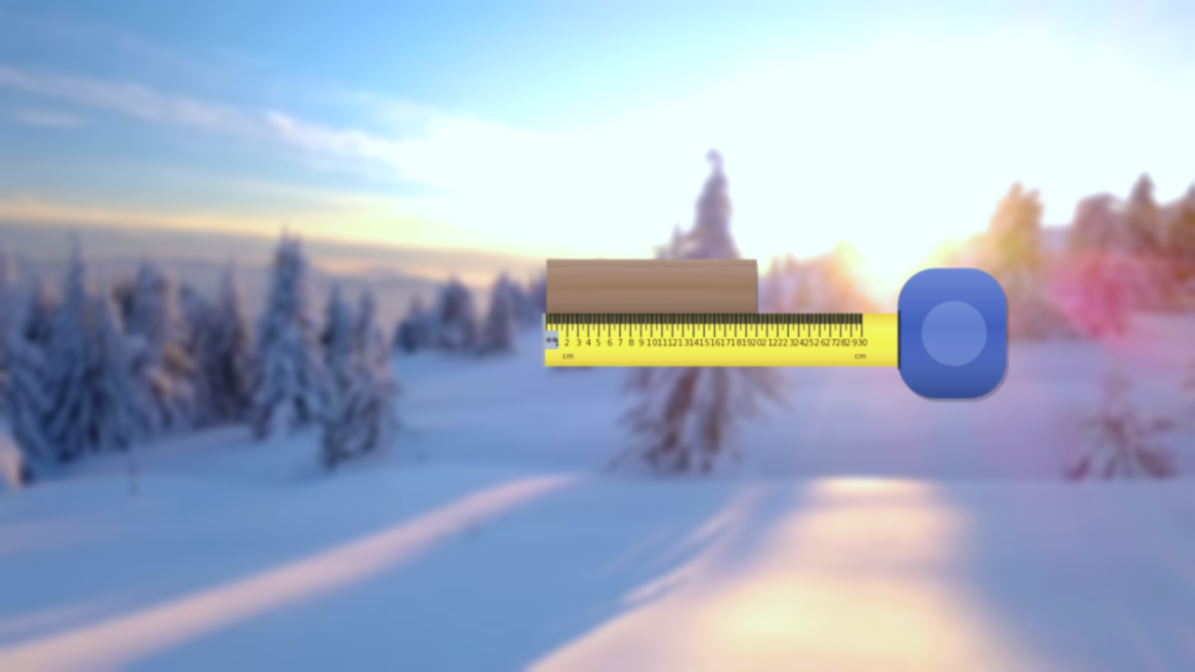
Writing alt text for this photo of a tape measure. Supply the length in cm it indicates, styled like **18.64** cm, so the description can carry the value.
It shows **20** cm
